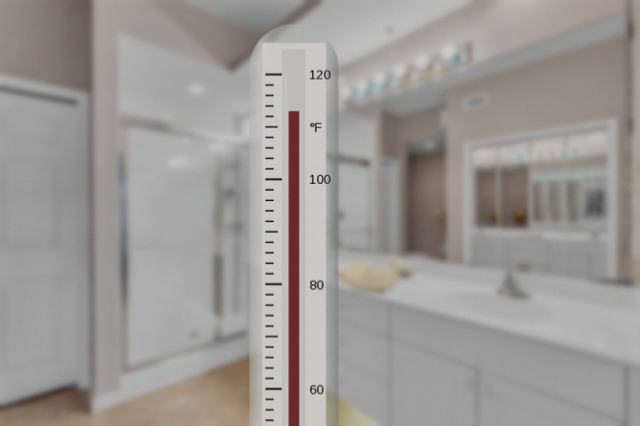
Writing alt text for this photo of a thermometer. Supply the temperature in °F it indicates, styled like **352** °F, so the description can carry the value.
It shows **113** °F
